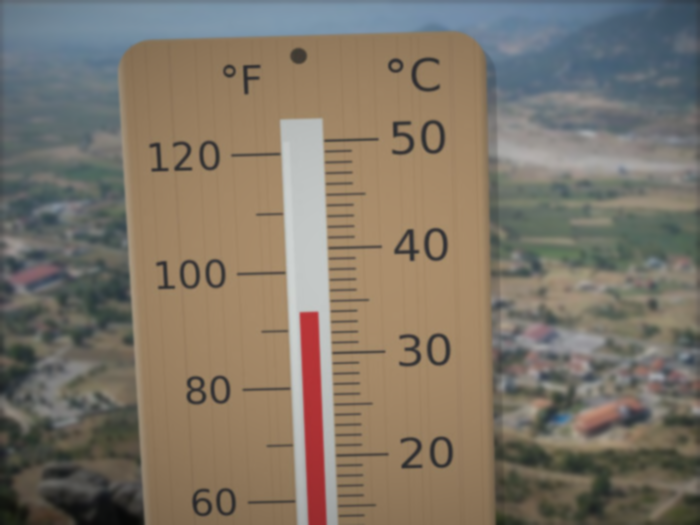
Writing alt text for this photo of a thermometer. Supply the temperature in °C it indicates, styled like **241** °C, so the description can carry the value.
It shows **34** °C
